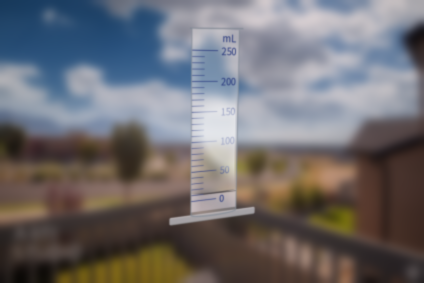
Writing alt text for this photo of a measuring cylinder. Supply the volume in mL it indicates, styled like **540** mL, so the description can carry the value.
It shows **10** mL
